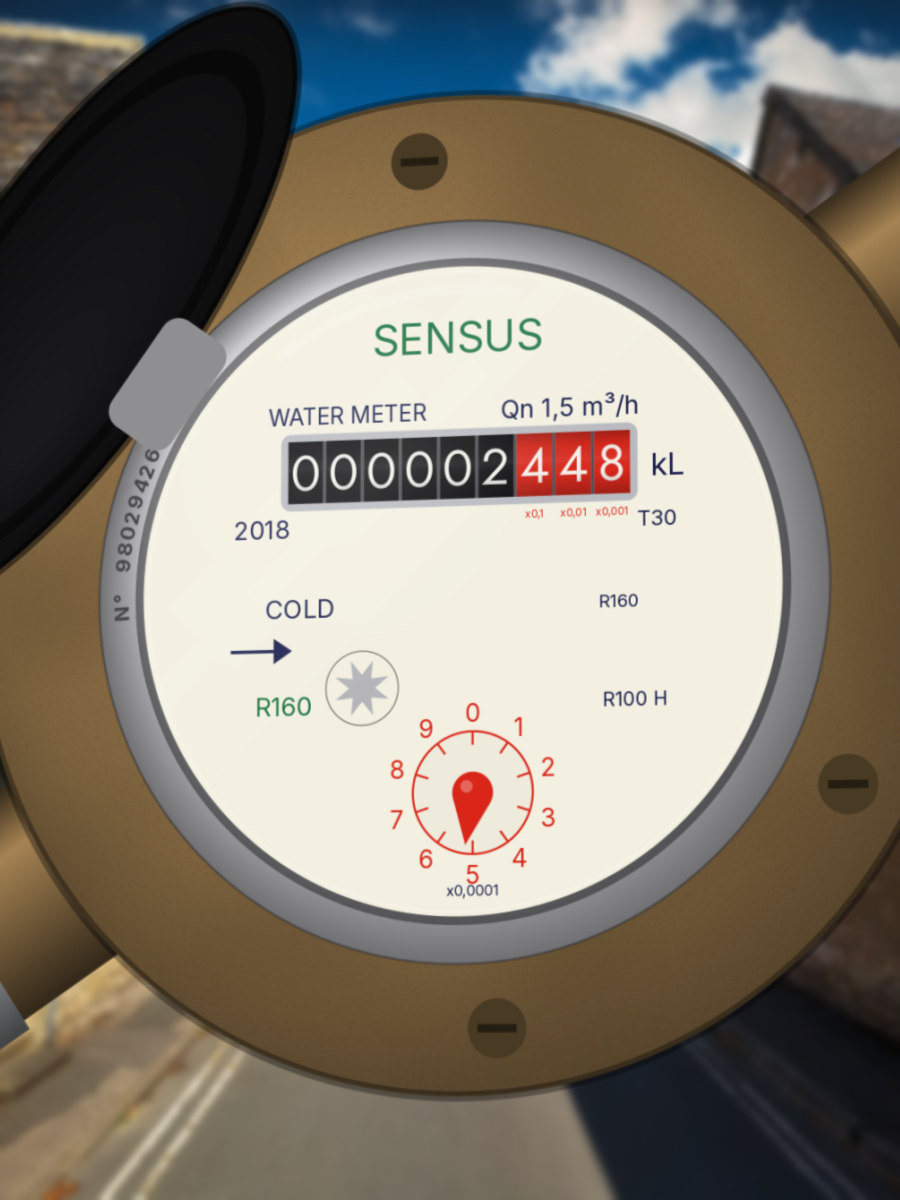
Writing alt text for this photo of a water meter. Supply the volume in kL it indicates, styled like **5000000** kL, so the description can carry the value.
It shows **2.4485** kL
